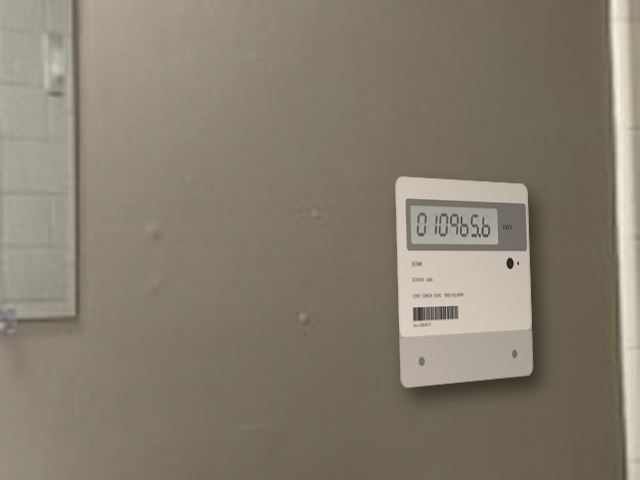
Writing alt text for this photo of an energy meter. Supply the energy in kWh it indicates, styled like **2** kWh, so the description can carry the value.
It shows **10965.6** kWh
